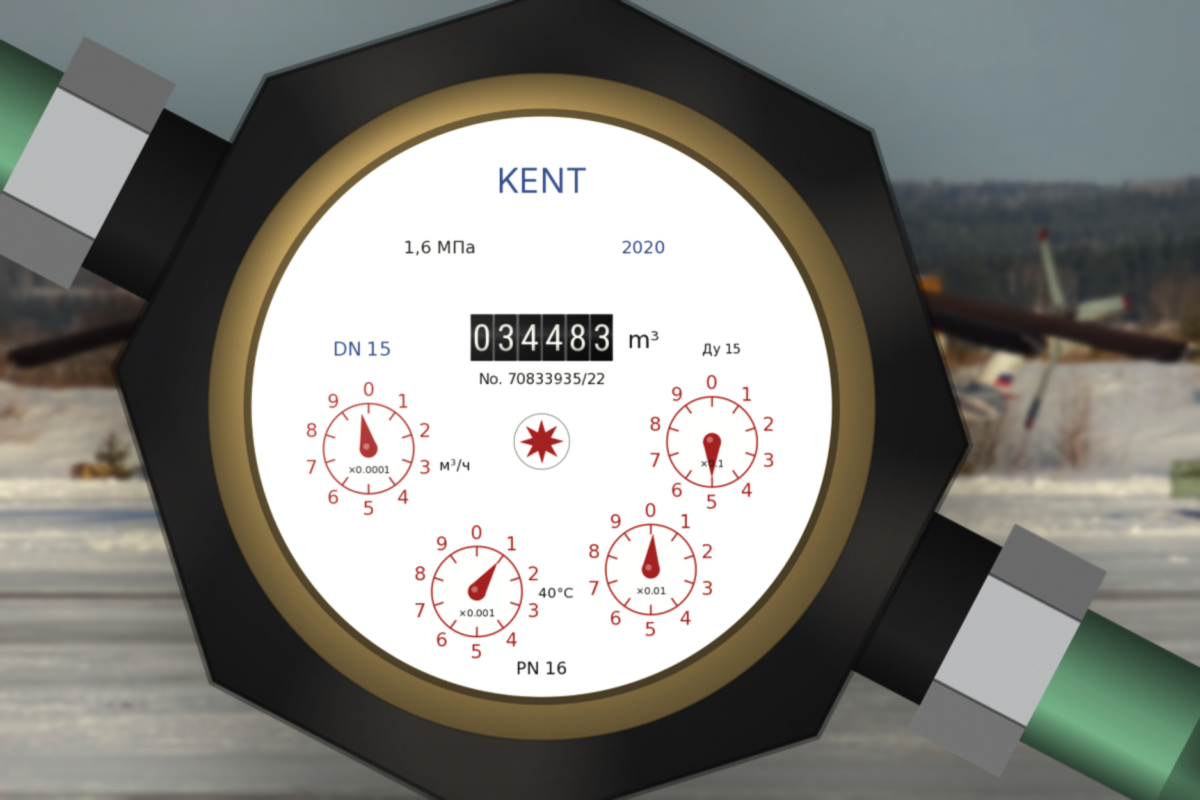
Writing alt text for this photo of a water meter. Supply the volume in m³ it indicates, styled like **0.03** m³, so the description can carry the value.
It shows **34483.5009** m³
